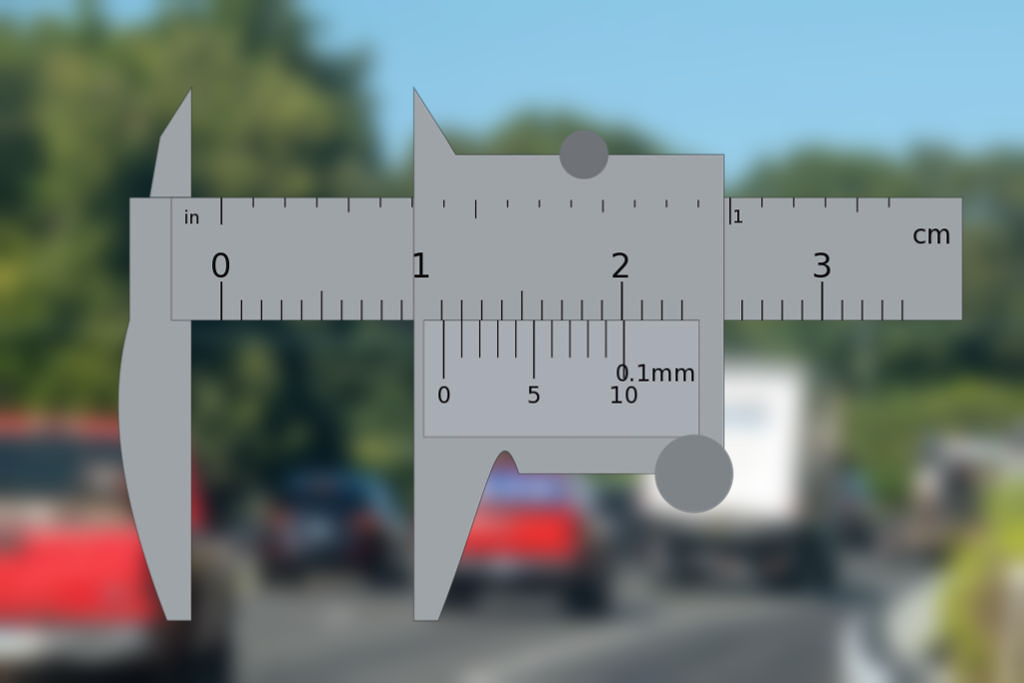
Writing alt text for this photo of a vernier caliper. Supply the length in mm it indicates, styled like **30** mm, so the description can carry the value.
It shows **11.1** mm
